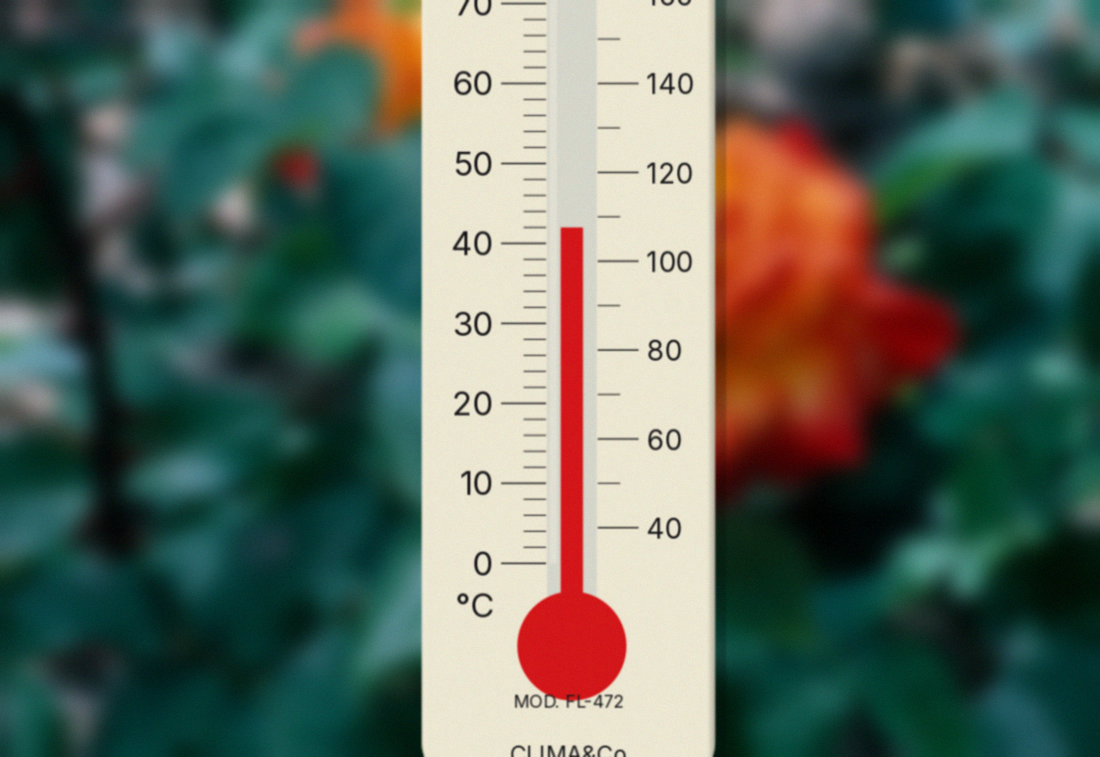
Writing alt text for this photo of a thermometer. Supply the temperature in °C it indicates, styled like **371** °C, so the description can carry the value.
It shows **42** °C
